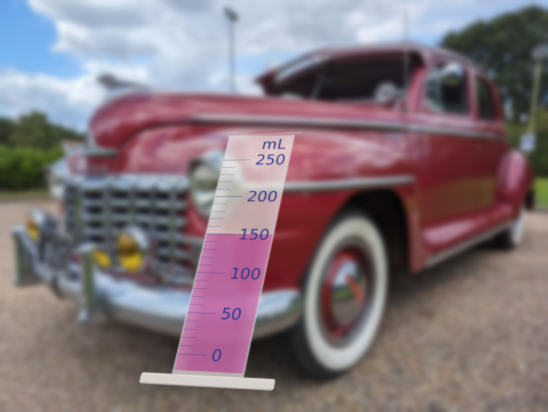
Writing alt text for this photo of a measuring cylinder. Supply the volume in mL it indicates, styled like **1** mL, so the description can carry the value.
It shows **150** mL
